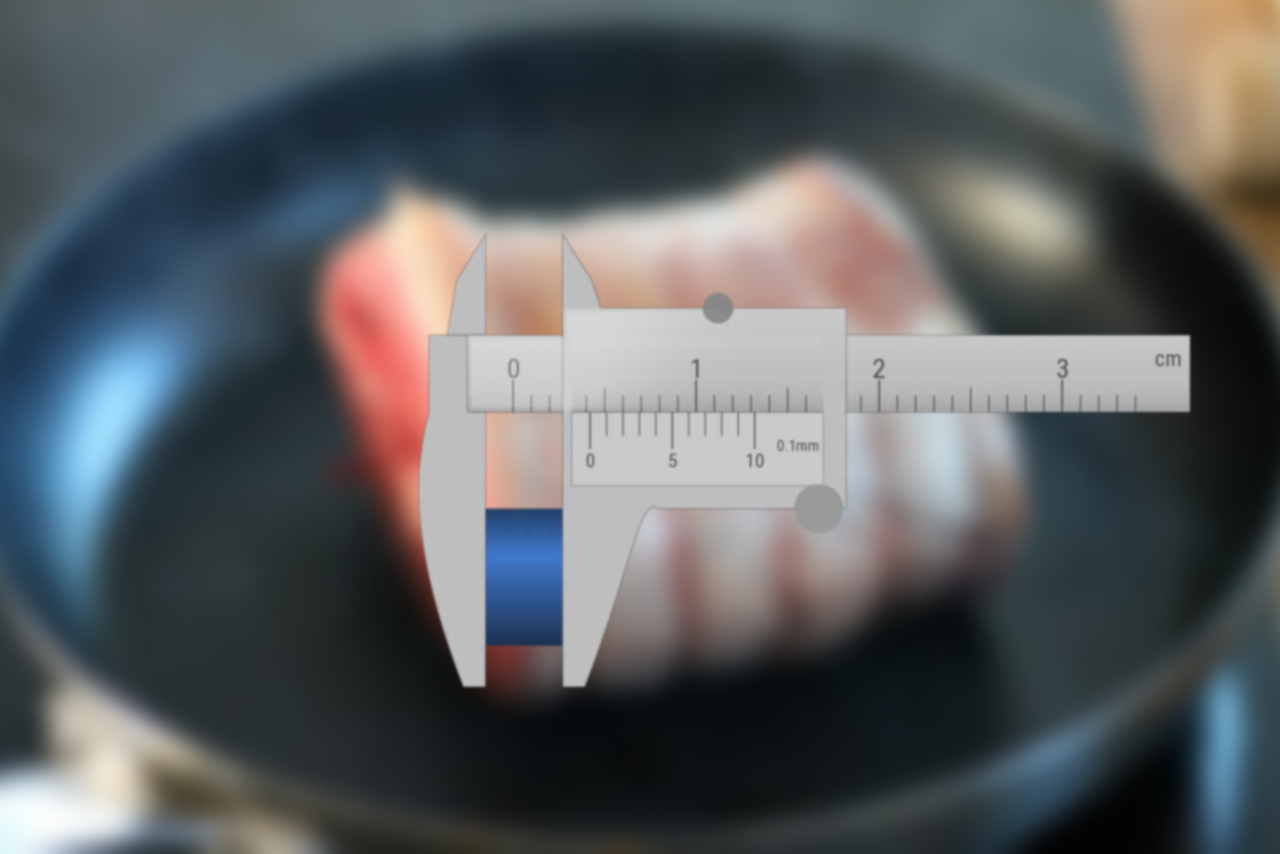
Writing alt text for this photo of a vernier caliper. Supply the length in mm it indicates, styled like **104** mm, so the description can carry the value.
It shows **4.2** mm
